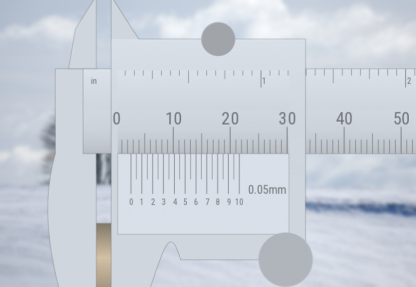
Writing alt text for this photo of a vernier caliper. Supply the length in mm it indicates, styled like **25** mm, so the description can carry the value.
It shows **2.6** mm
